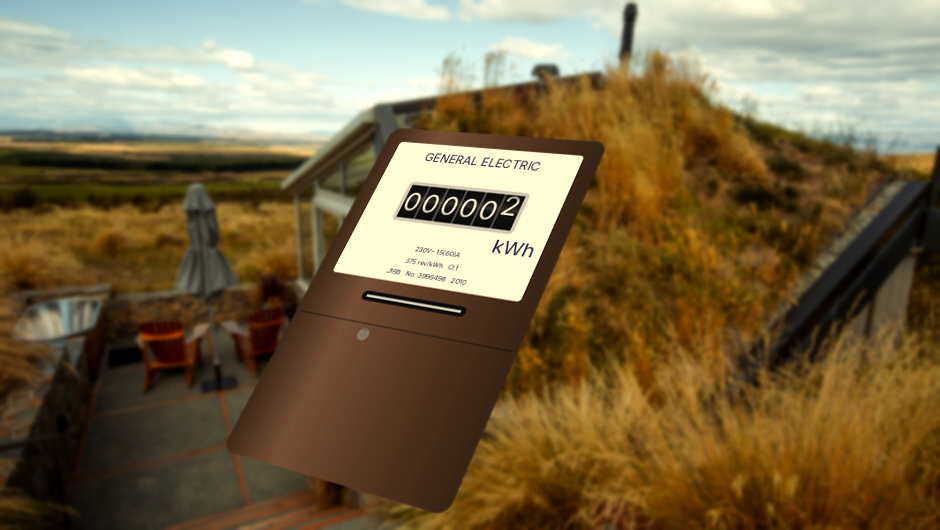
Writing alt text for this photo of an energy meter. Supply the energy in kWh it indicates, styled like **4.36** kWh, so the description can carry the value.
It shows **2** kWh
